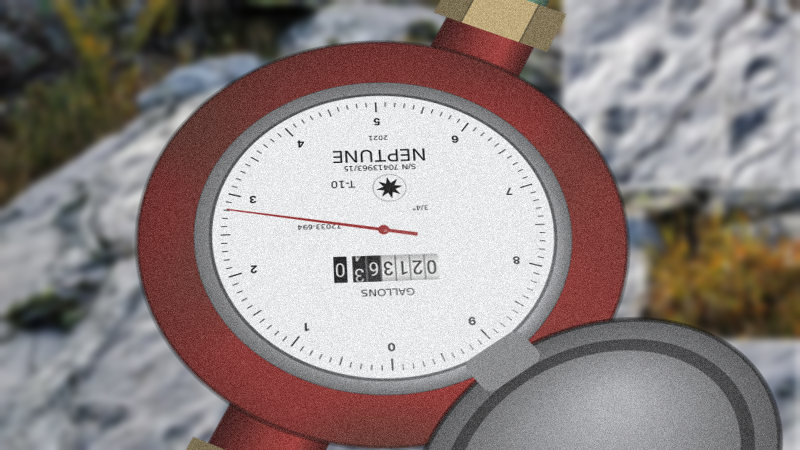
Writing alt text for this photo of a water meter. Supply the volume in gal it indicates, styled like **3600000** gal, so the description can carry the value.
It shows **213632.8** gal
